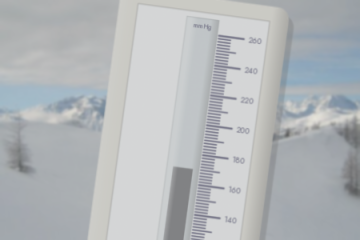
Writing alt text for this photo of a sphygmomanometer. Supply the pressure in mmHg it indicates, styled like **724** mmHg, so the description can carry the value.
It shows **170** mmHg
